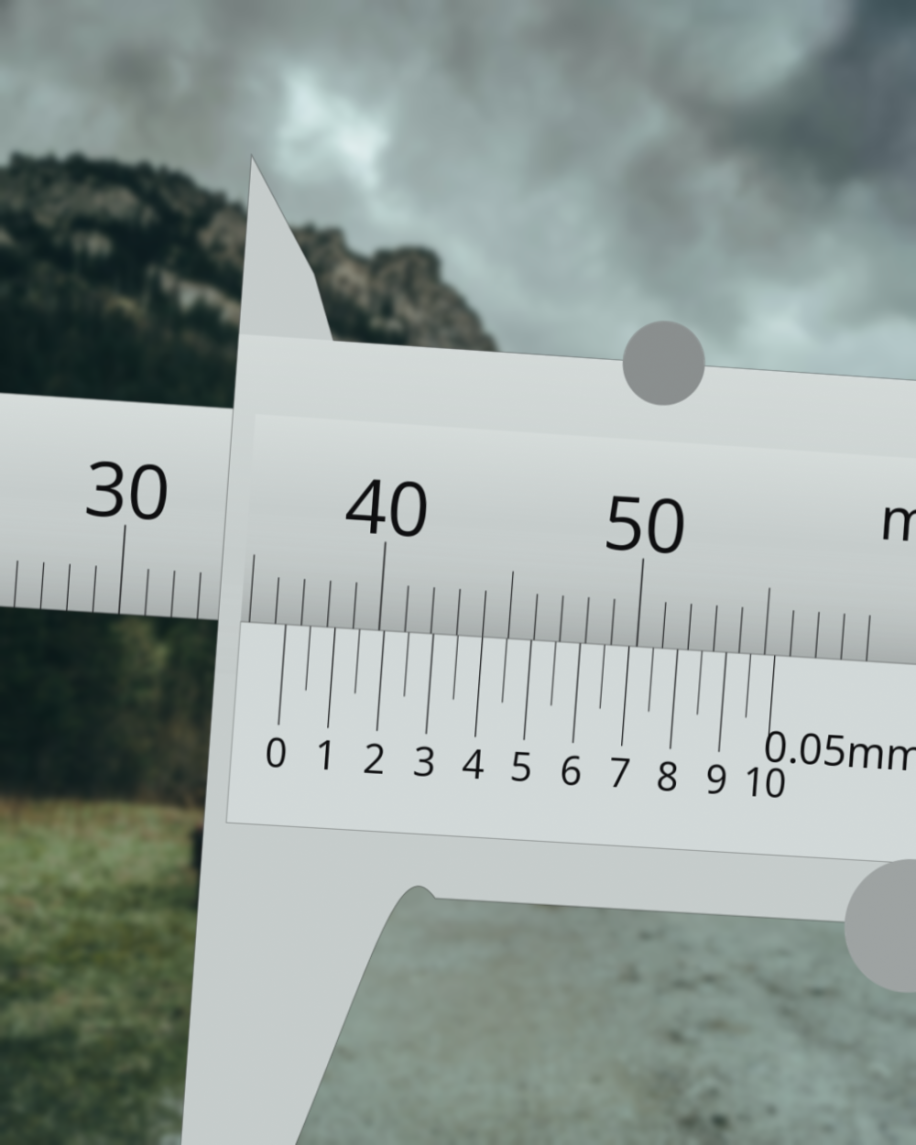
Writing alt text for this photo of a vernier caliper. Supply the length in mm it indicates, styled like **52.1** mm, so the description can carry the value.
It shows **36.40** mm
